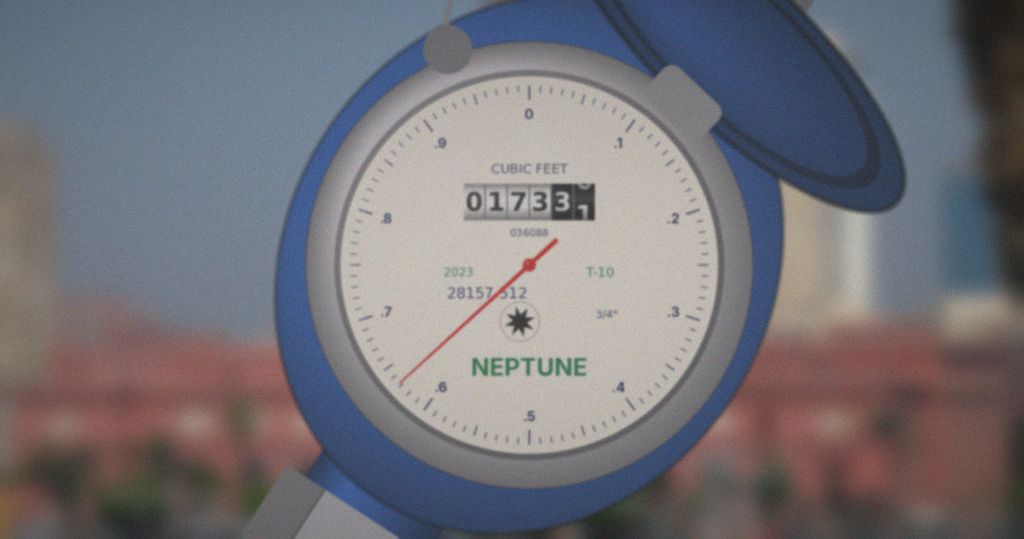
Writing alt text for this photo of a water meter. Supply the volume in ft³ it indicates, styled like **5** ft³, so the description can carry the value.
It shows **17330.63** ft³
